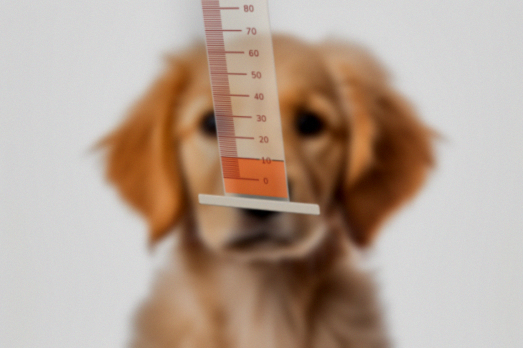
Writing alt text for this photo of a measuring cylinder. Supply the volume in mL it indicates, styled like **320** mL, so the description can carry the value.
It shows **10** mL
